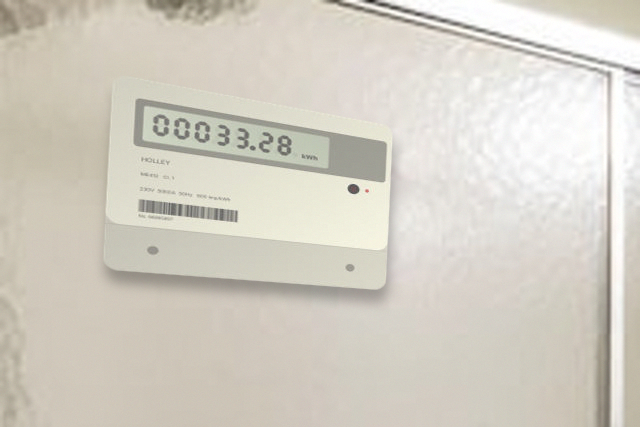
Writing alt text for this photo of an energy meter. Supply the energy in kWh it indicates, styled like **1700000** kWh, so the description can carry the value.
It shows **33.28** kWh
